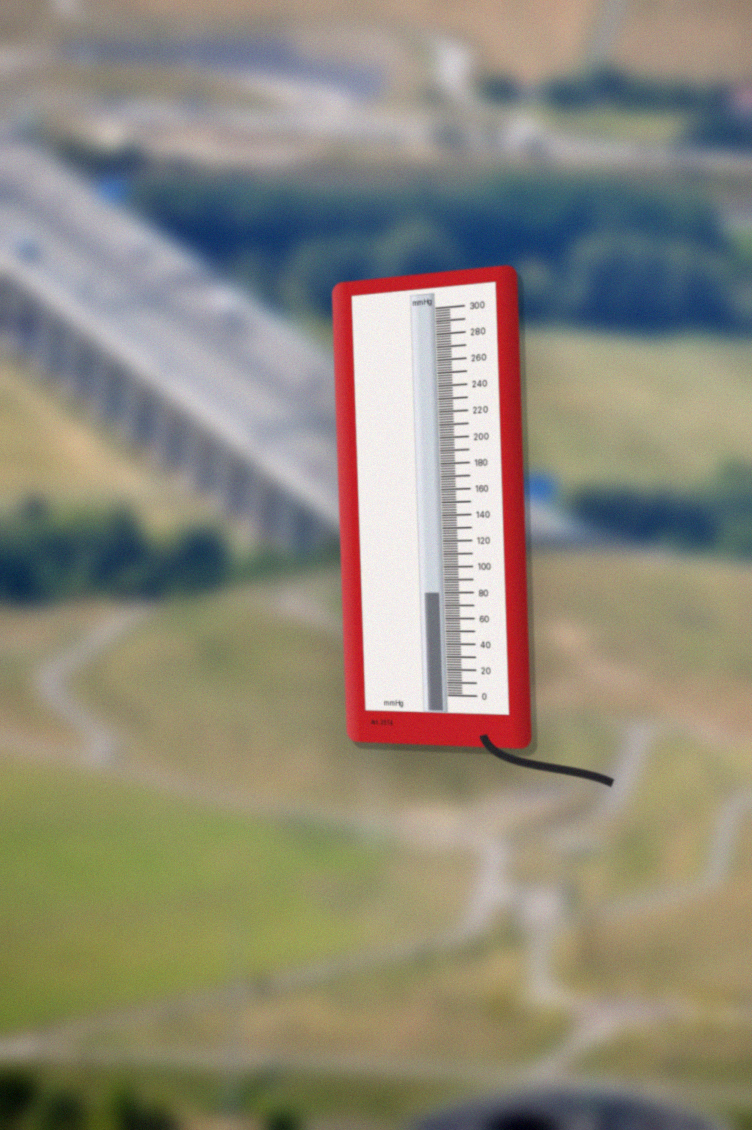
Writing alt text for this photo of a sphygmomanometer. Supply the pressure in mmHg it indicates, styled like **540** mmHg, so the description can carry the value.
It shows **80** mmHg
